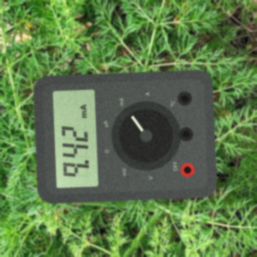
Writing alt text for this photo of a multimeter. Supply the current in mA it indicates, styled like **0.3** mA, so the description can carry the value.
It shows **9.42** mA
